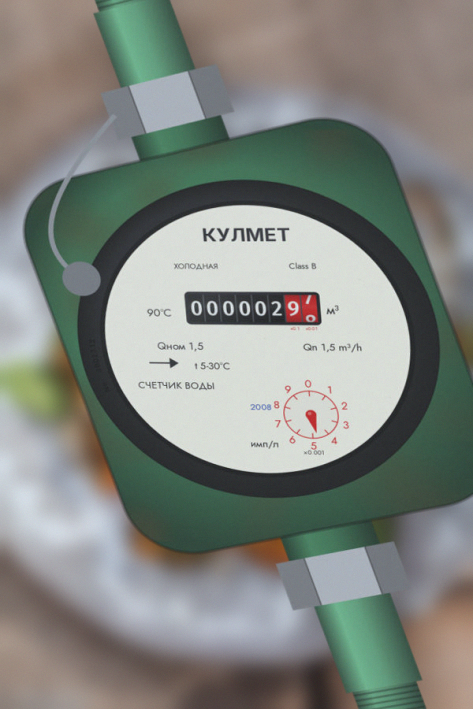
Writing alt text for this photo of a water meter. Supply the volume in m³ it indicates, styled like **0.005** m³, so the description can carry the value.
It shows **2.974** m³
